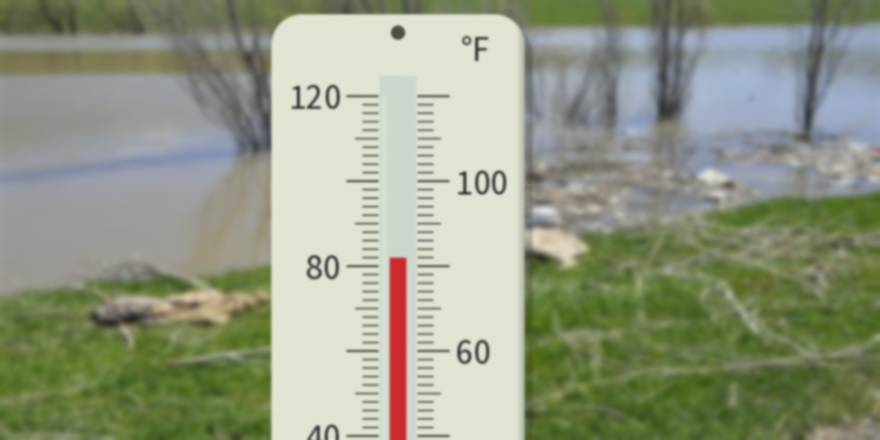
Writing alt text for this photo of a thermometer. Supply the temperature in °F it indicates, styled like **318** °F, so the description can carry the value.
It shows **82** °F
